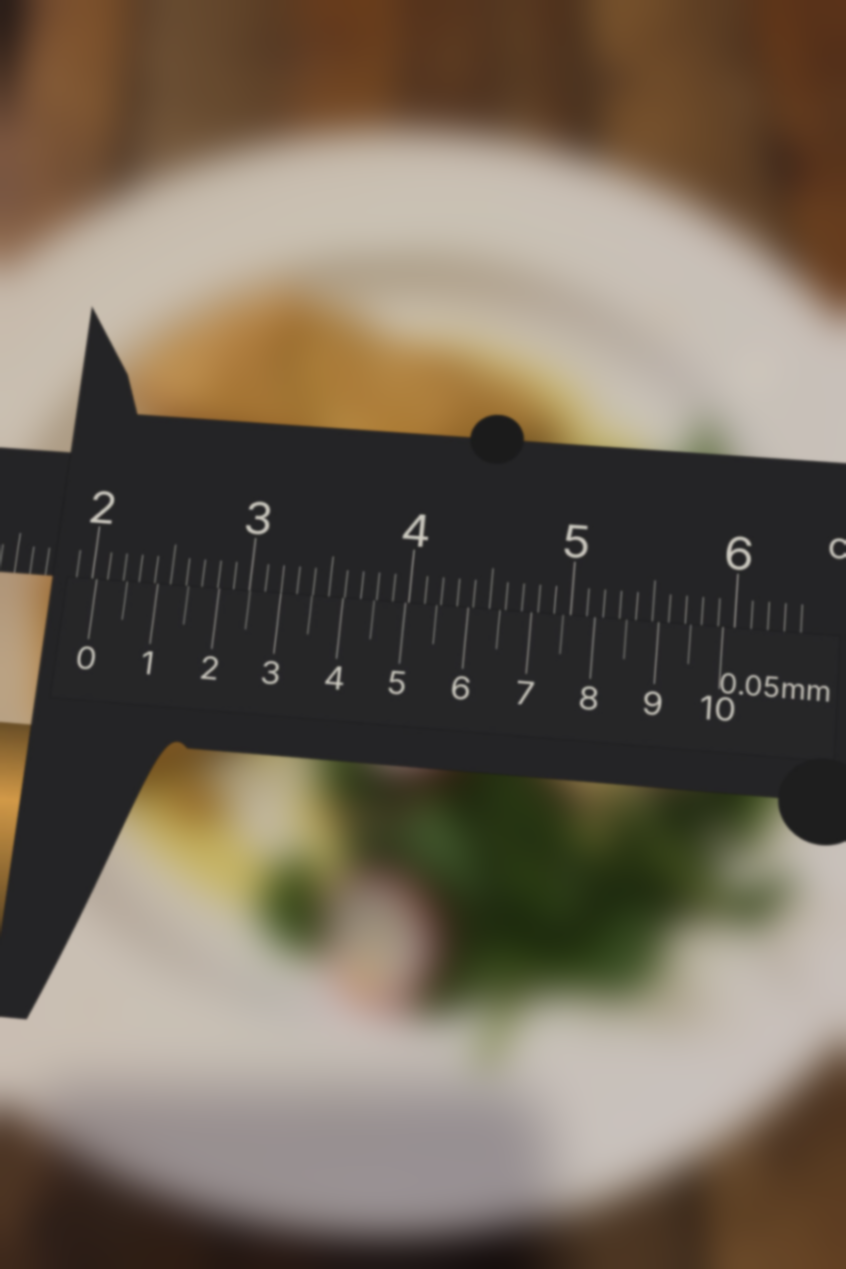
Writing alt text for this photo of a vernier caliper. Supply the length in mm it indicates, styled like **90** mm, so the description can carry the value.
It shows **20.3** mm
